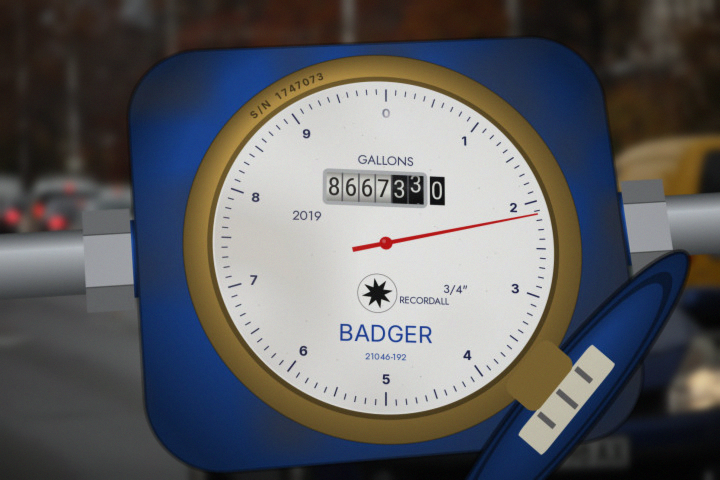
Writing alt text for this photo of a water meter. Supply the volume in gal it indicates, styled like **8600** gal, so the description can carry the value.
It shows **8667332.1** gal
